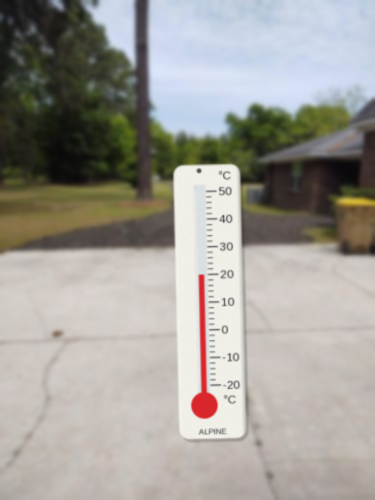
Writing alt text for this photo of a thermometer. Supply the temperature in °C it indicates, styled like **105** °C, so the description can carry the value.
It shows **20** °C
